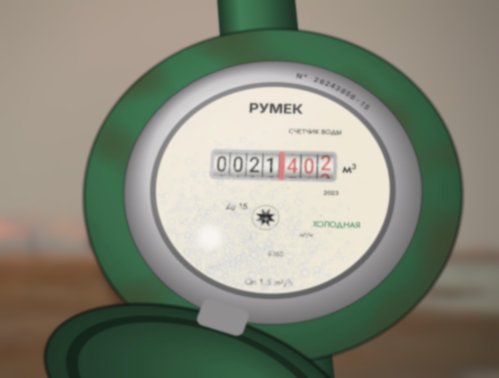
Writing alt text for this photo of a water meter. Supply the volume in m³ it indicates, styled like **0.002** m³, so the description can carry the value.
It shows **21.402** m³
